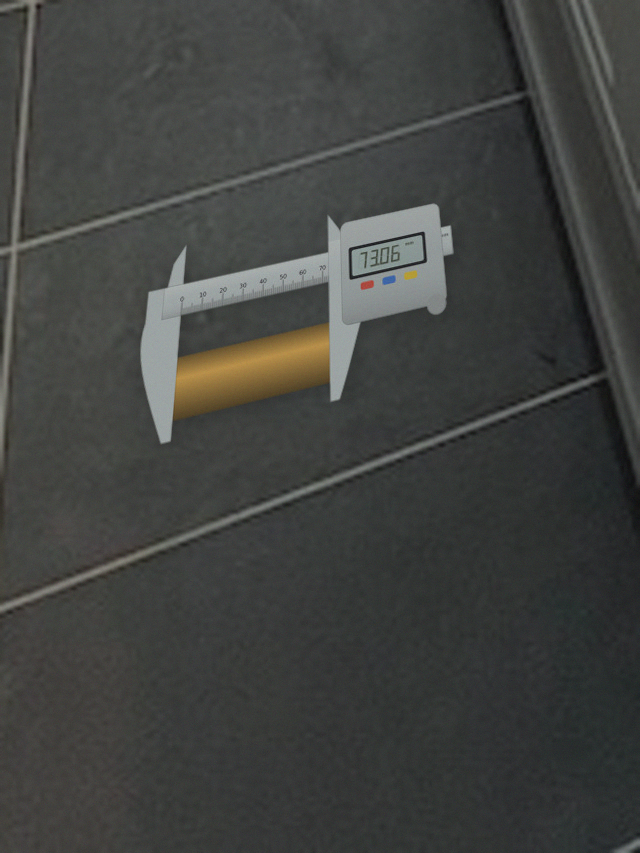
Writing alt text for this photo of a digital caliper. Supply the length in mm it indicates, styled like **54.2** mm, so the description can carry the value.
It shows **73.06** mm
